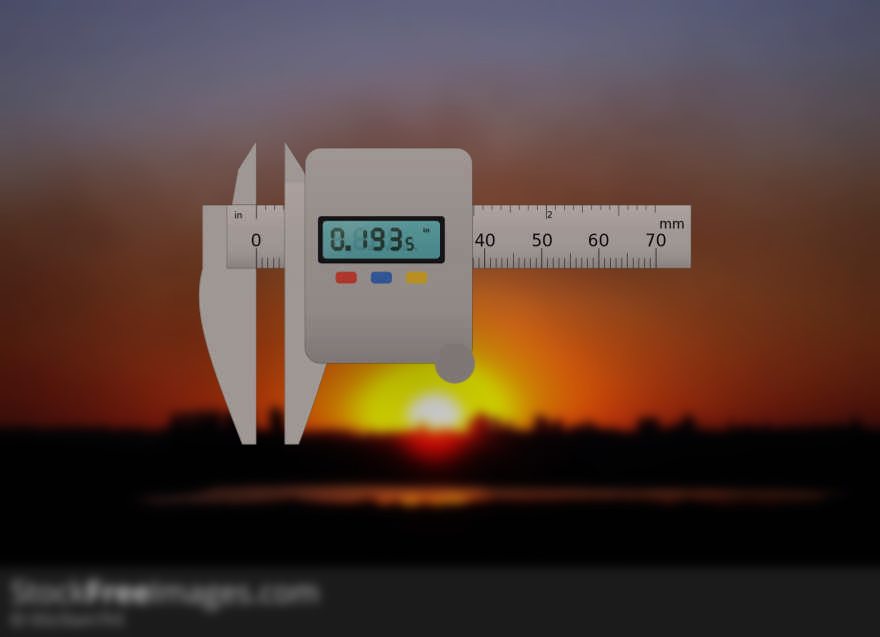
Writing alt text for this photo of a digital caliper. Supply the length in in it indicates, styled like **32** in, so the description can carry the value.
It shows **0.1935** in
